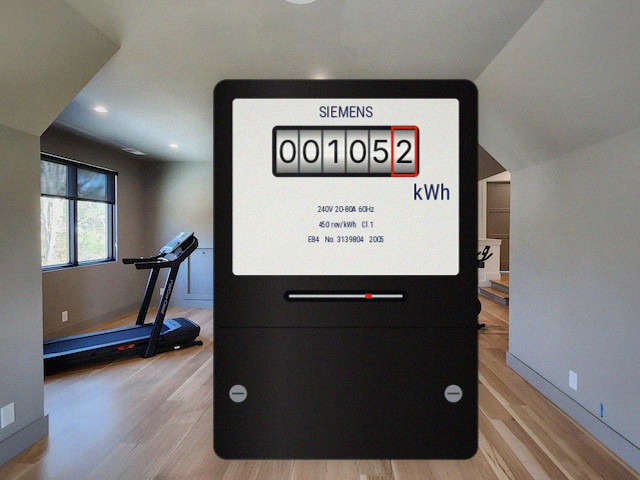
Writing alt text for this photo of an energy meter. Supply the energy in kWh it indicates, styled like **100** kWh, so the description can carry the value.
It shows **105.2** kWh
